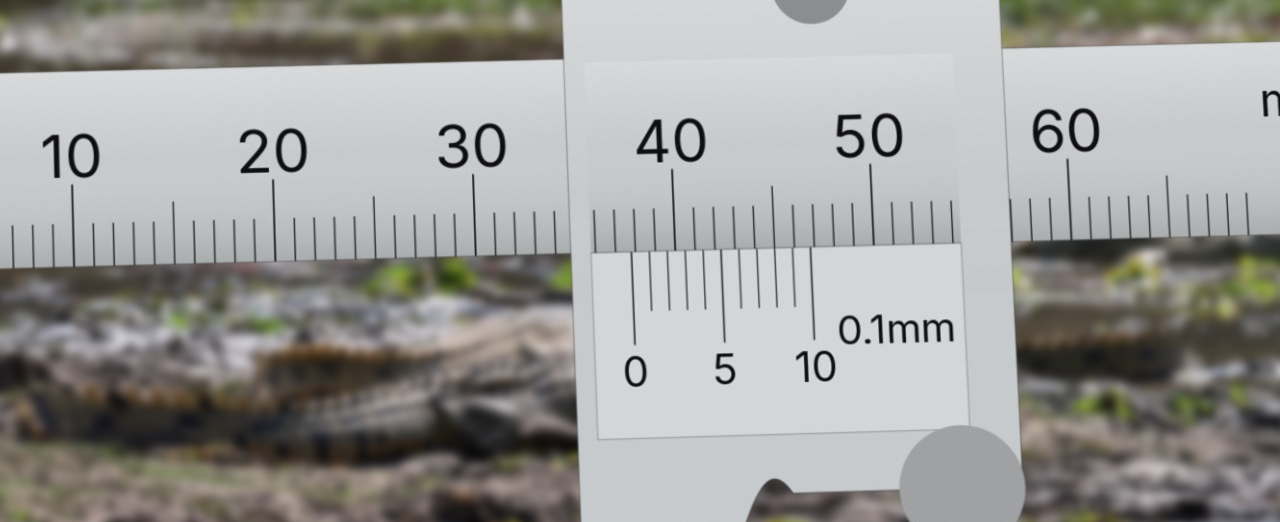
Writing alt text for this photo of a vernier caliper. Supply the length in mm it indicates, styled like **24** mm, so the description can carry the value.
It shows **37.8** mm
